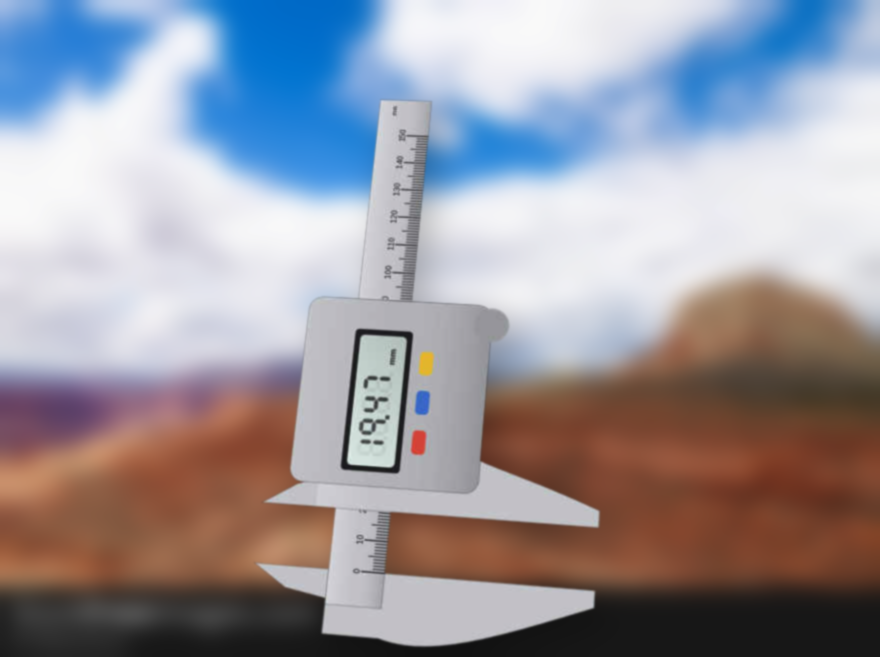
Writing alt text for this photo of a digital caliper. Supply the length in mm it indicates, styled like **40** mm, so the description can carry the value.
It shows **19.47** mm
